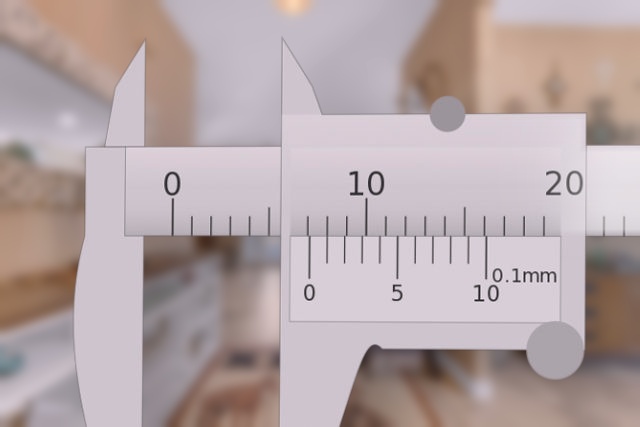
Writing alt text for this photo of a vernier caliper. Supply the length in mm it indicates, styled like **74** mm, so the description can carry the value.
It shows **7.1** mm
